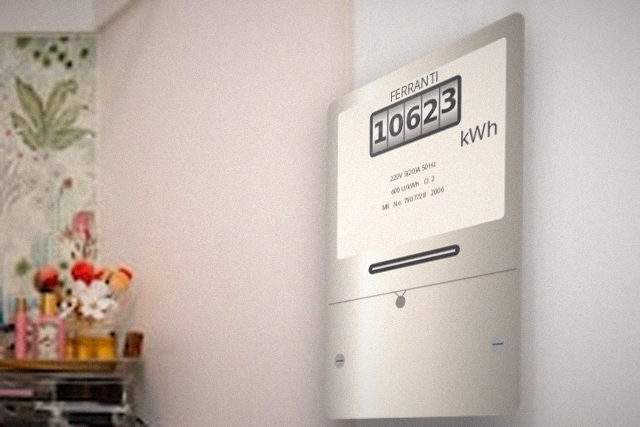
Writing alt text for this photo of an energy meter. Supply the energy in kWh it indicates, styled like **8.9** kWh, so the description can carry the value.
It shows **10623** kWh
